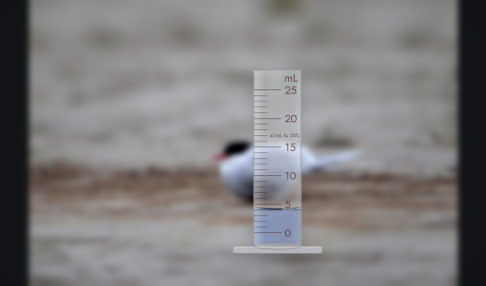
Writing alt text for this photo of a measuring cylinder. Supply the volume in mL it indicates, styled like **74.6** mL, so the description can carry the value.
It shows **4** mL
